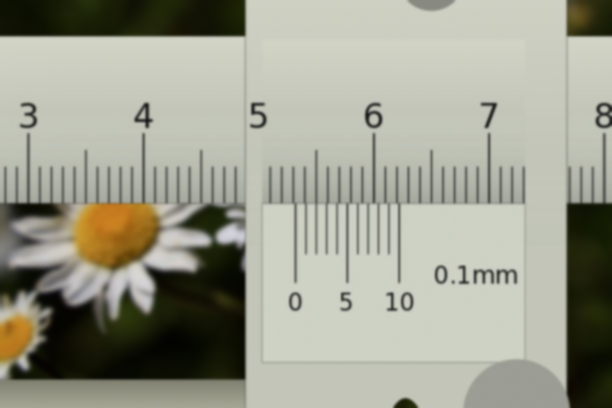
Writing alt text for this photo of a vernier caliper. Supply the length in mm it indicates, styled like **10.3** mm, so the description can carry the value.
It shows **53.2** mm
